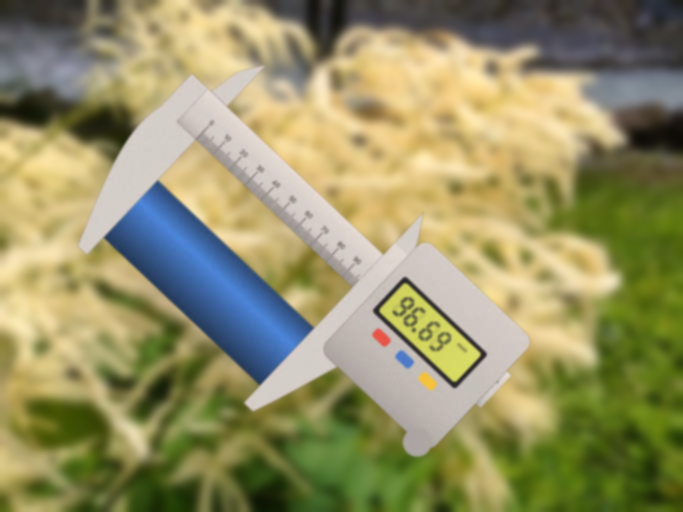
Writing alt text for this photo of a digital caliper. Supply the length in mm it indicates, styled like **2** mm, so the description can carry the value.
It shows **96.69** mm
